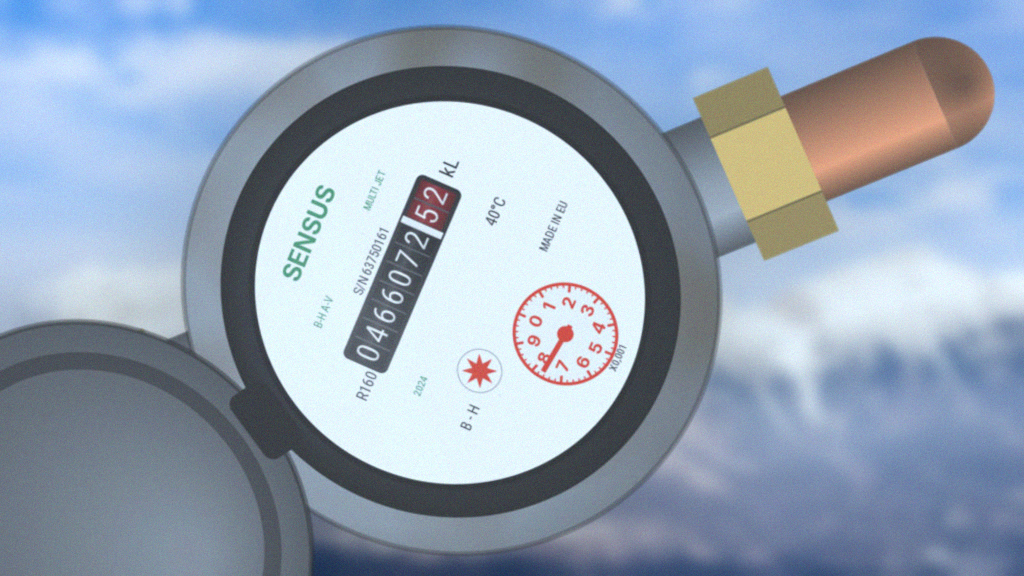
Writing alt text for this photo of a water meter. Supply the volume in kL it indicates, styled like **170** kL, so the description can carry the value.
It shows **466072.527** kL
